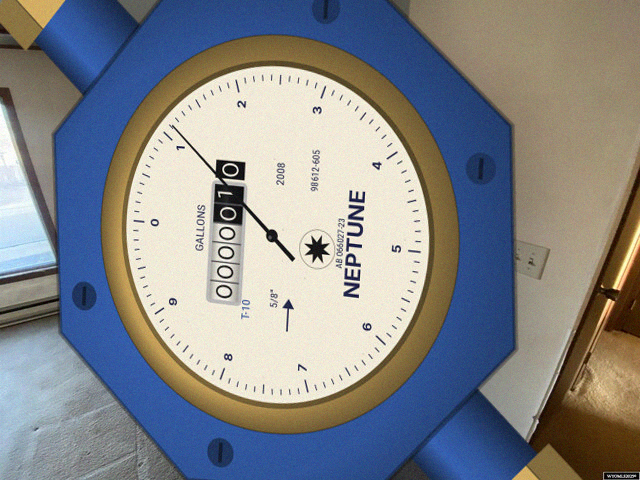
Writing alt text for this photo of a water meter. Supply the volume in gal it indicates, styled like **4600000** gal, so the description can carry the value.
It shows **11.1** gal
